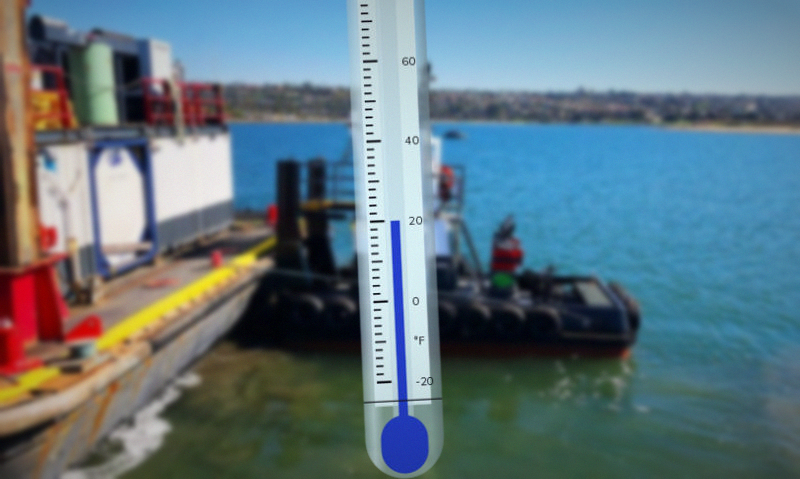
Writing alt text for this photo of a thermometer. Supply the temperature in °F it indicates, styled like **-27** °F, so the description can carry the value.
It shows **20** °F
